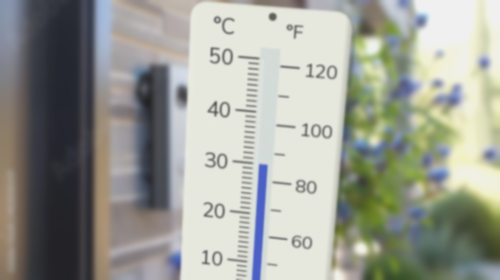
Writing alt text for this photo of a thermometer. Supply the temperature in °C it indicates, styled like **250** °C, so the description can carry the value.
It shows **30** °C
